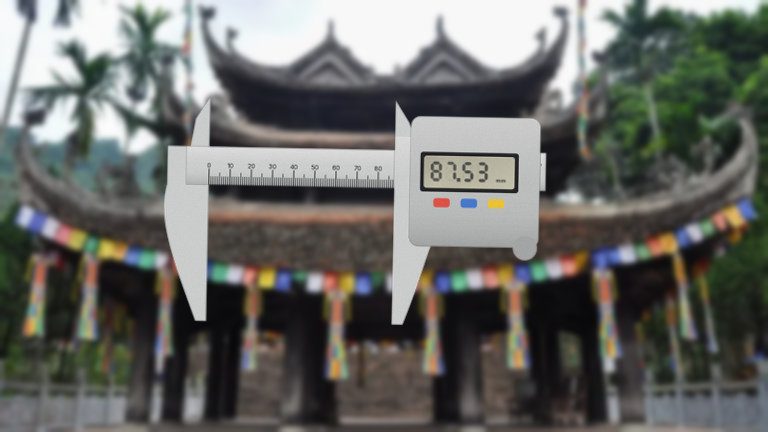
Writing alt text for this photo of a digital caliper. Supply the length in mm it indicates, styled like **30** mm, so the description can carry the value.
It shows **87.53** mm
